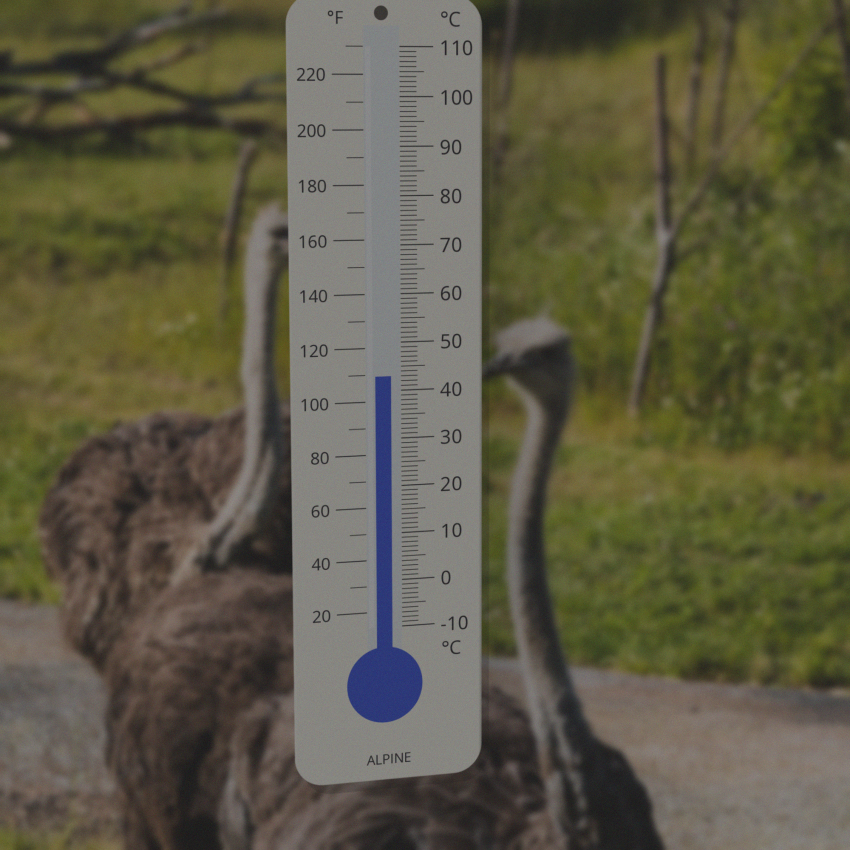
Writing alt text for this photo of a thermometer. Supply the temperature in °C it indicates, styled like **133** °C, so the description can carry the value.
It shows **43** °C
